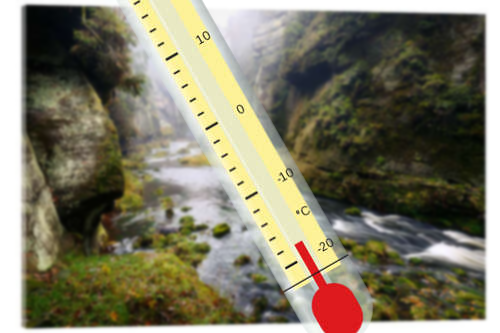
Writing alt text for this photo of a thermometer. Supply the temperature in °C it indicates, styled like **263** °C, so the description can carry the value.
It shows **-18** °C
